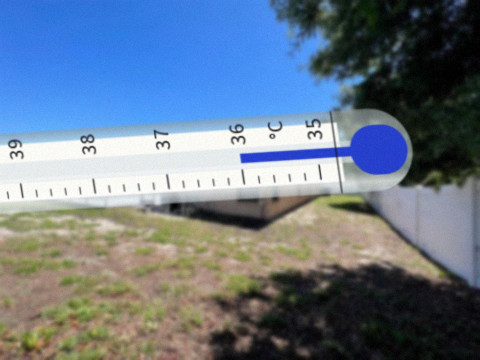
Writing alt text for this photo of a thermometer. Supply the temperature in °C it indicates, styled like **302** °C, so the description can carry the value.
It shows **36** °C
